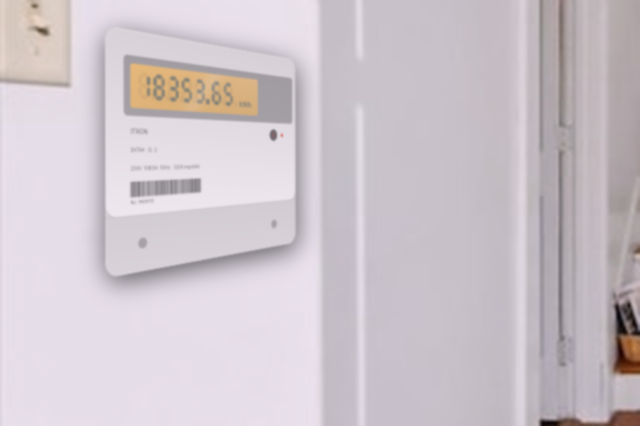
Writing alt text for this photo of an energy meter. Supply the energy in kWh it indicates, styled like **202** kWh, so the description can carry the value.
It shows **18353.65** kWh
